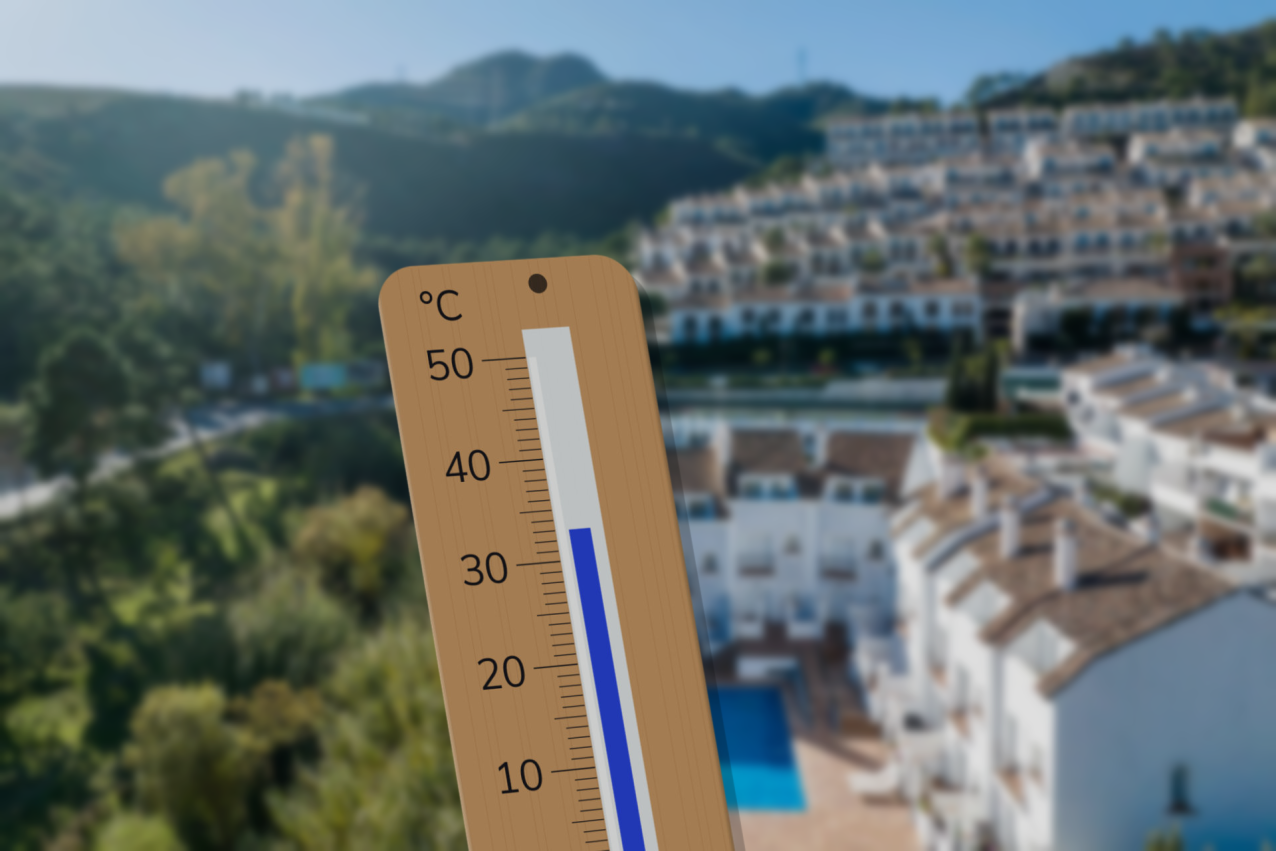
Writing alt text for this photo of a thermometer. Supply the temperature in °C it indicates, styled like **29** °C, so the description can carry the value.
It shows **33** °C
